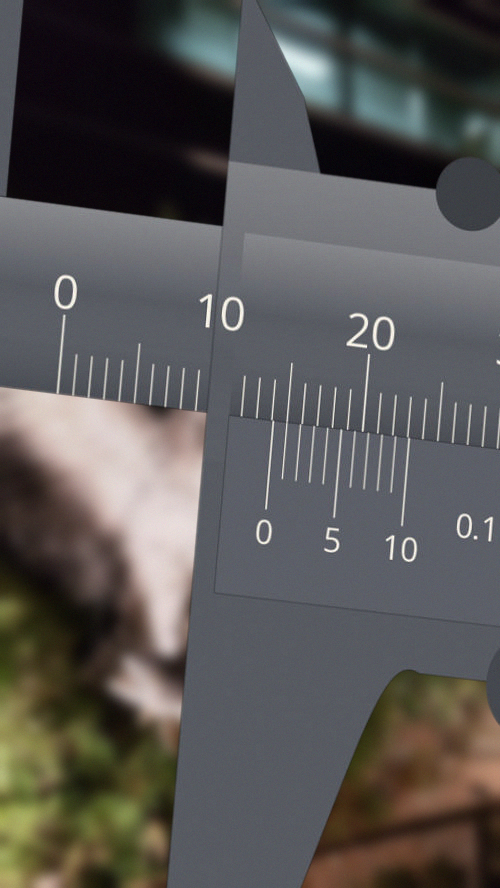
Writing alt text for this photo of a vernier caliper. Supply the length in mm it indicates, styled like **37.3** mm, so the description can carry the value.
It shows **14.1** mm
